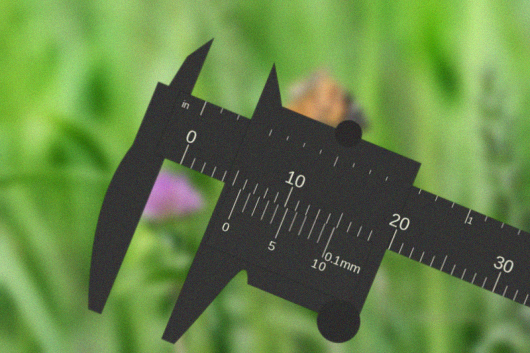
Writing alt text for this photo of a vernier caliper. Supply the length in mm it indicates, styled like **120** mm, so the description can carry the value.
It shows **5.8** mm
